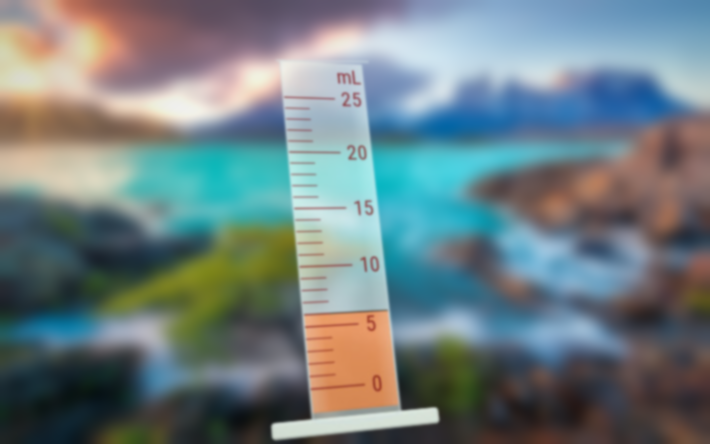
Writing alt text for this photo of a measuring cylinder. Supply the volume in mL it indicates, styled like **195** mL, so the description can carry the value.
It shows **6** mL
